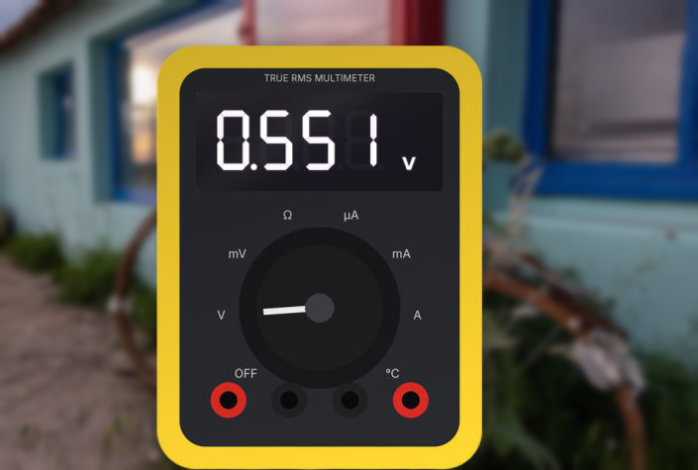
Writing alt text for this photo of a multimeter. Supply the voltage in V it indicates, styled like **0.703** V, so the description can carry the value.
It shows **0.551** V
